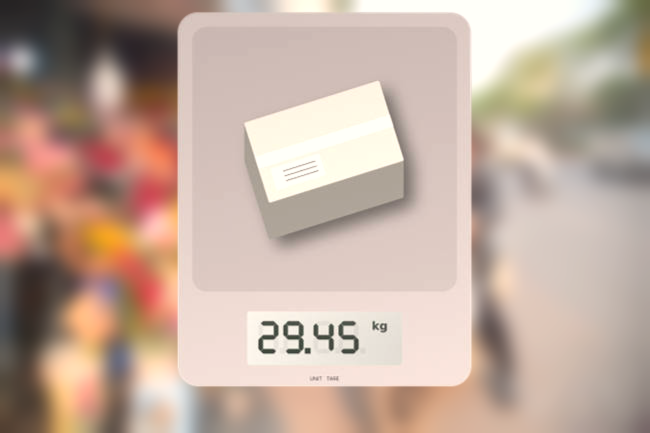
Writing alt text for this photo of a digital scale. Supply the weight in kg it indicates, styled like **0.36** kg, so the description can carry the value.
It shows **29.45** kg
